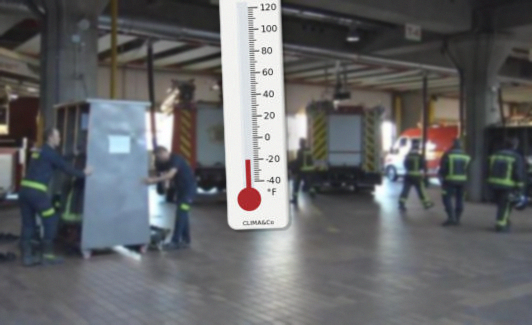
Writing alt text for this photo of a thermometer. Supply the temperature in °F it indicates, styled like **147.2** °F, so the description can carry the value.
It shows **-20** °F
